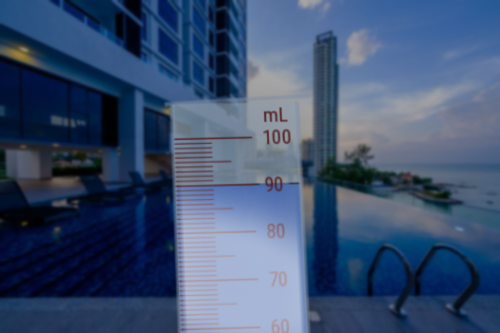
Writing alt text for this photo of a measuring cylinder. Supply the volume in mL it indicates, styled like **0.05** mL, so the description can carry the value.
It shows **90** mL
